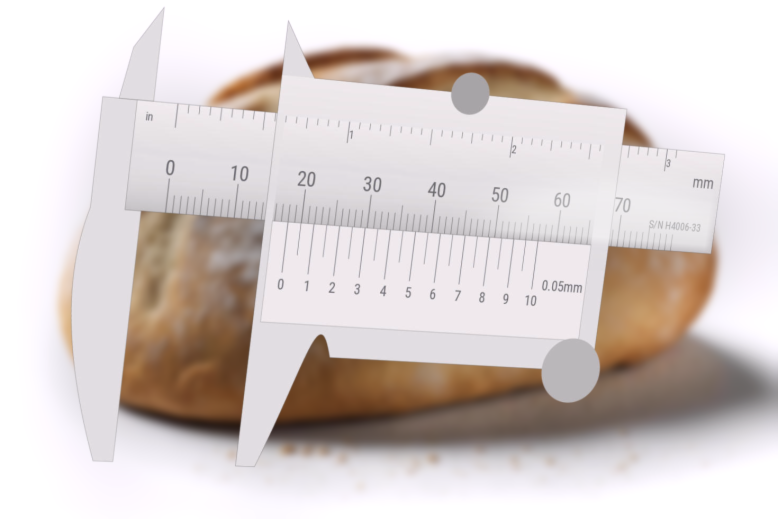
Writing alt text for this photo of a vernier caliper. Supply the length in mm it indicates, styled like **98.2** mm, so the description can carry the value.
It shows **18.0** mm
